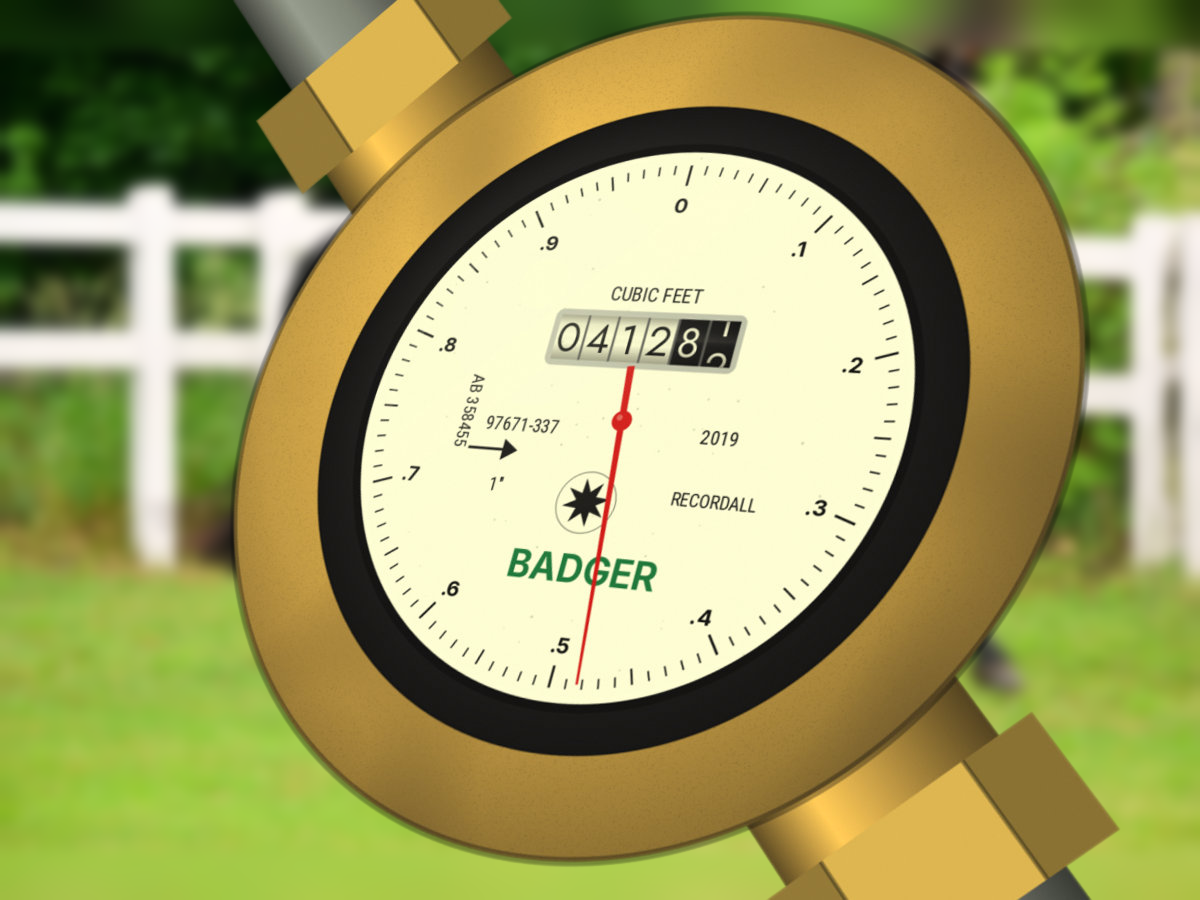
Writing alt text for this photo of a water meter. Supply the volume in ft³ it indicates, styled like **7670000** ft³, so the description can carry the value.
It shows **41281.48** ft³
